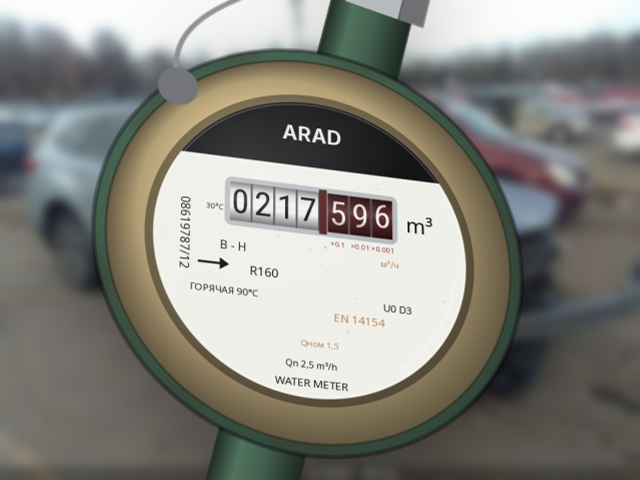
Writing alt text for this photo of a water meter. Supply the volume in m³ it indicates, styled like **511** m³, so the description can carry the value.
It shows **217.596** m³
